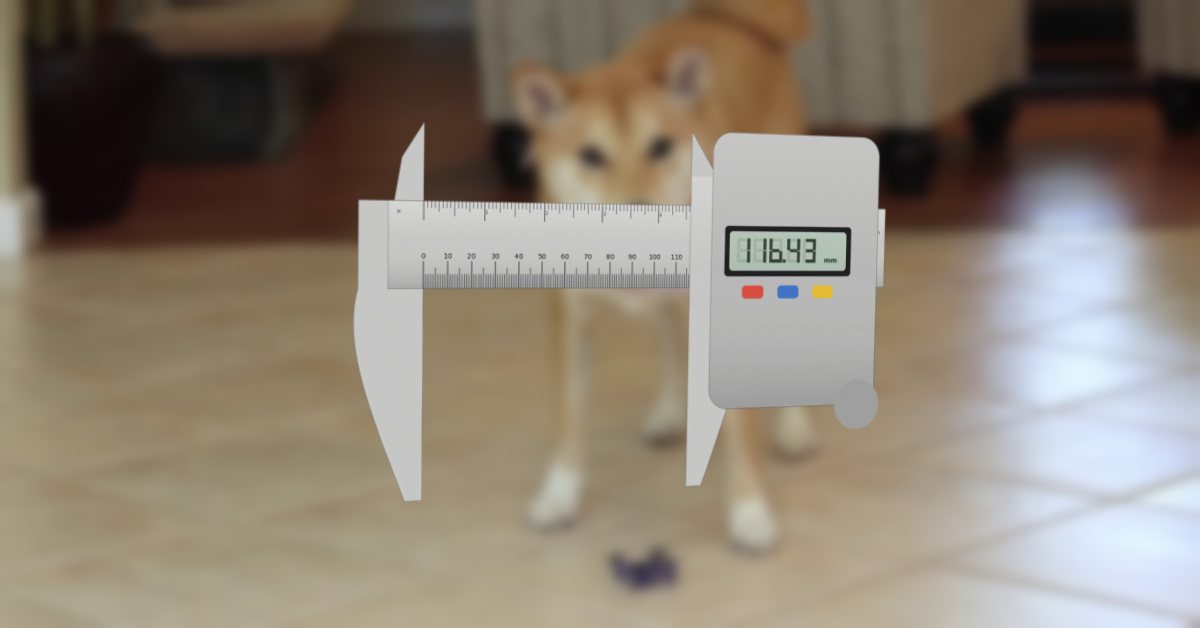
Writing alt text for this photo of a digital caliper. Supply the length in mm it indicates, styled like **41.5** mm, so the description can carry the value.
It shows **116.43** mm
